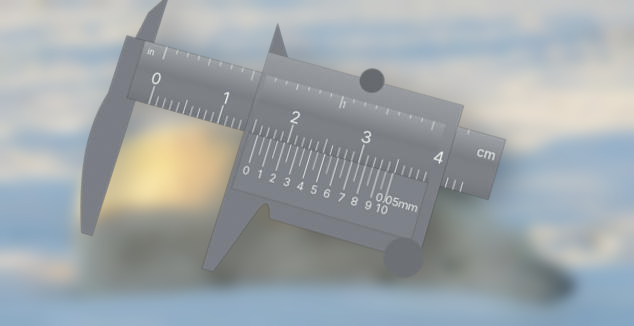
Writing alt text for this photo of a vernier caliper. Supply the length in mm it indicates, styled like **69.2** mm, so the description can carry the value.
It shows **15.8** mm
